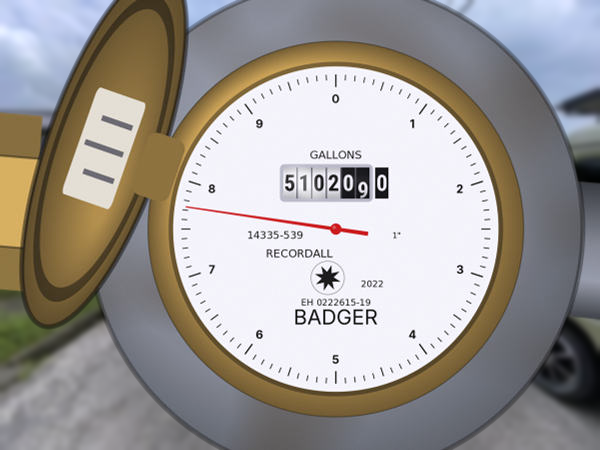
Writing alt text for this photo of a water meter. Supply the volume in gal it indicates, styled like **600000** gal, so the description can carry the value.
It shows **5102087.7** gal
